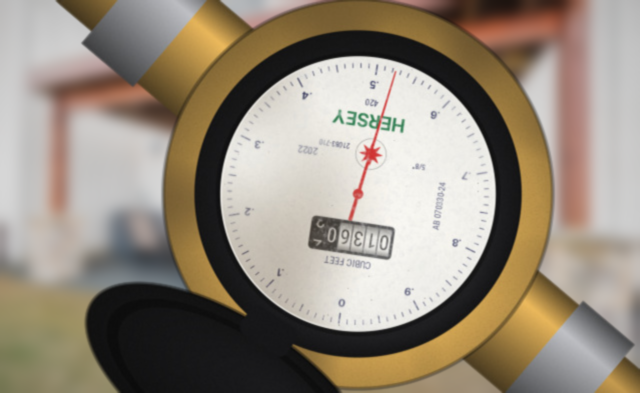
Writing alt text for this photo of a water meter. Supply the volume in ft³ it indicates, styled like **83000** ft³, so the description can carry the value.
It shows **13602.52** ft³
